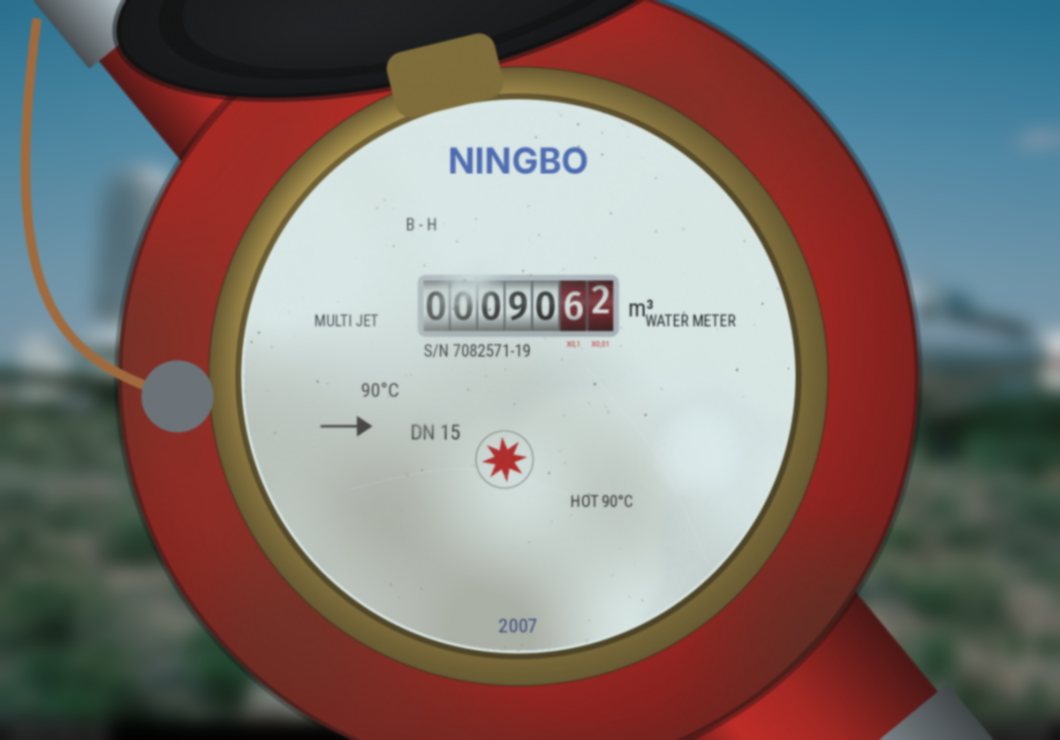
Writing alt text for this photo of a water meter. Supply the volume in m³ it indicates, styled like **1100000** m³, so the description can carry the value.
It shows **90.62** m³
